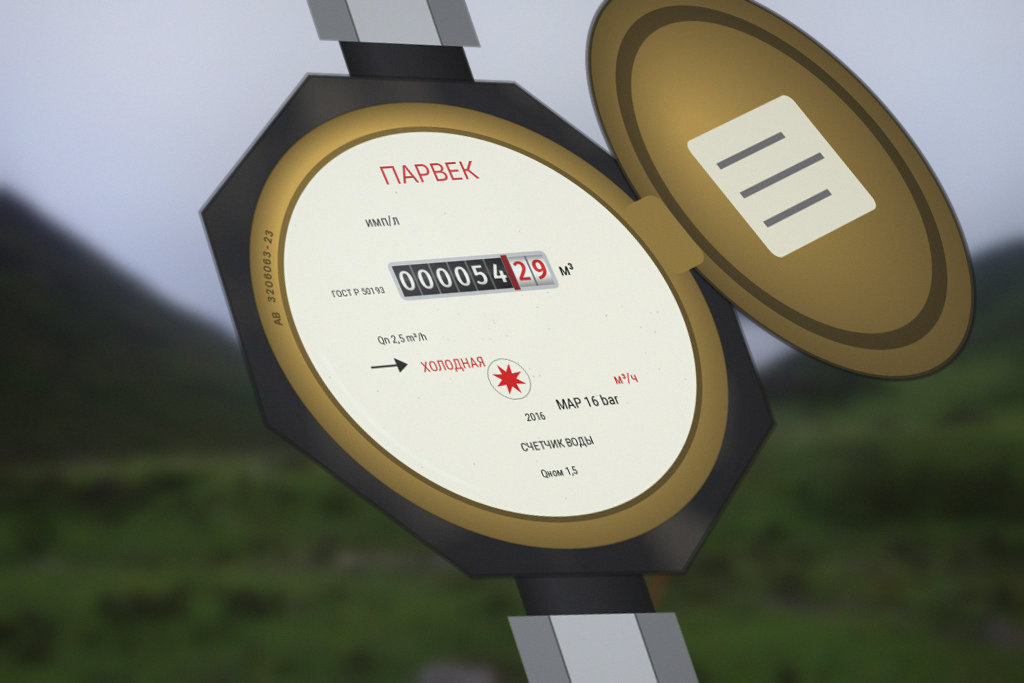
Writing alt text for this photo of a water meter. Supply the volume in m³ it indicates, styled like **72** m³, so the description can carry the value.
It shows **54.29** m³
